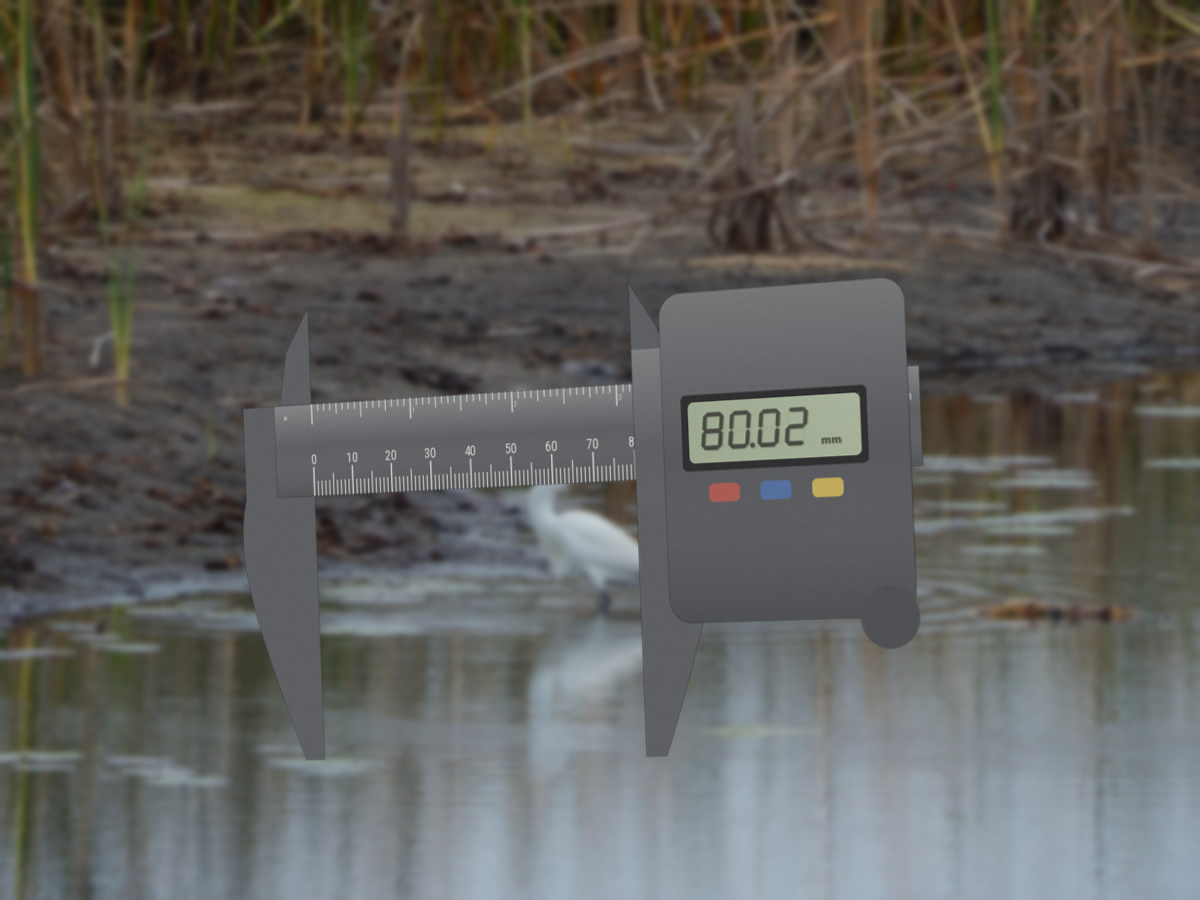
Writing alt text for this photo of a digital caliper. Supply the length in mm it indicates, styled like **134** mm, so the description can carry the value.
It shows **80.02** mm
